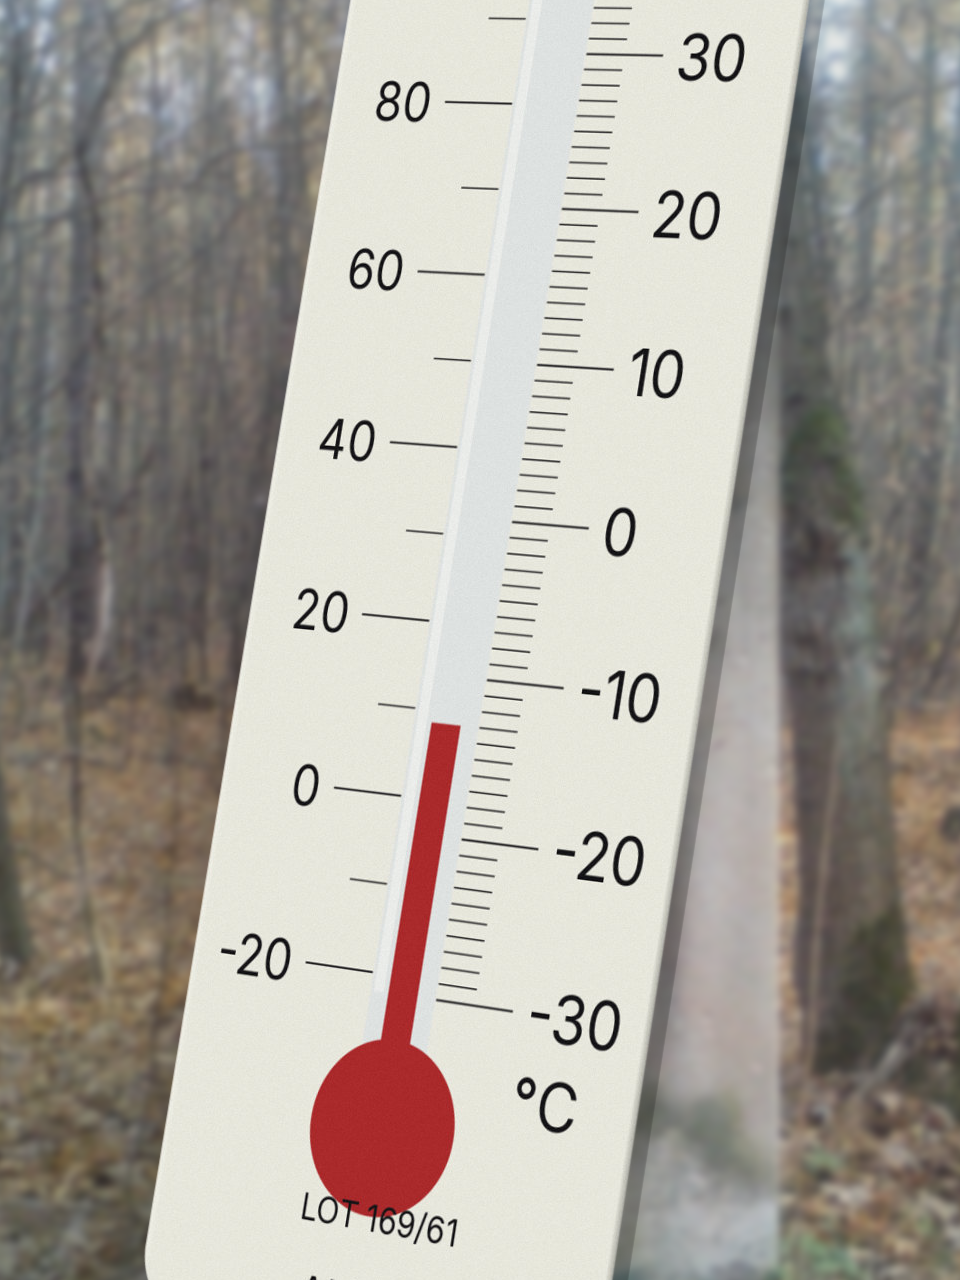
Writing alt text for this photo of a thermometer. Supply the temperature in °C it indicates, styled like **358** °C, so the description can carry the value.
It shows **-13** °C
